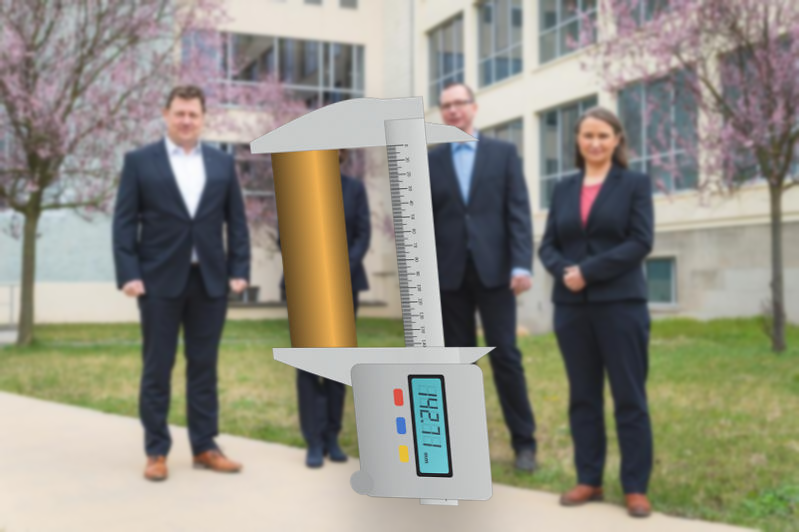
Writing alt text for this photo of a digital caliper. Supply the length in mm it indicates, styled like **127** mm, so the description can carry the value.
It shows **142.71** mm
